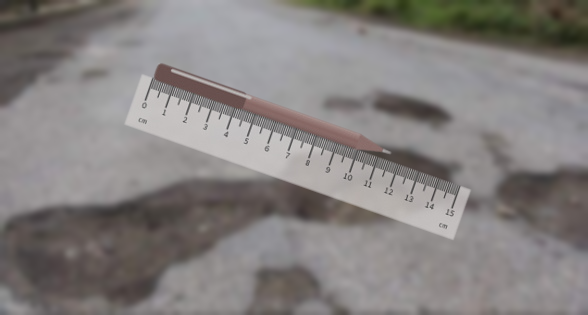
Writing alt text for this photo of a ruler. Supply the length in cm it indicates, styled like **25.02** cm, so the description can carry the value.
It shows **11.5** cm
